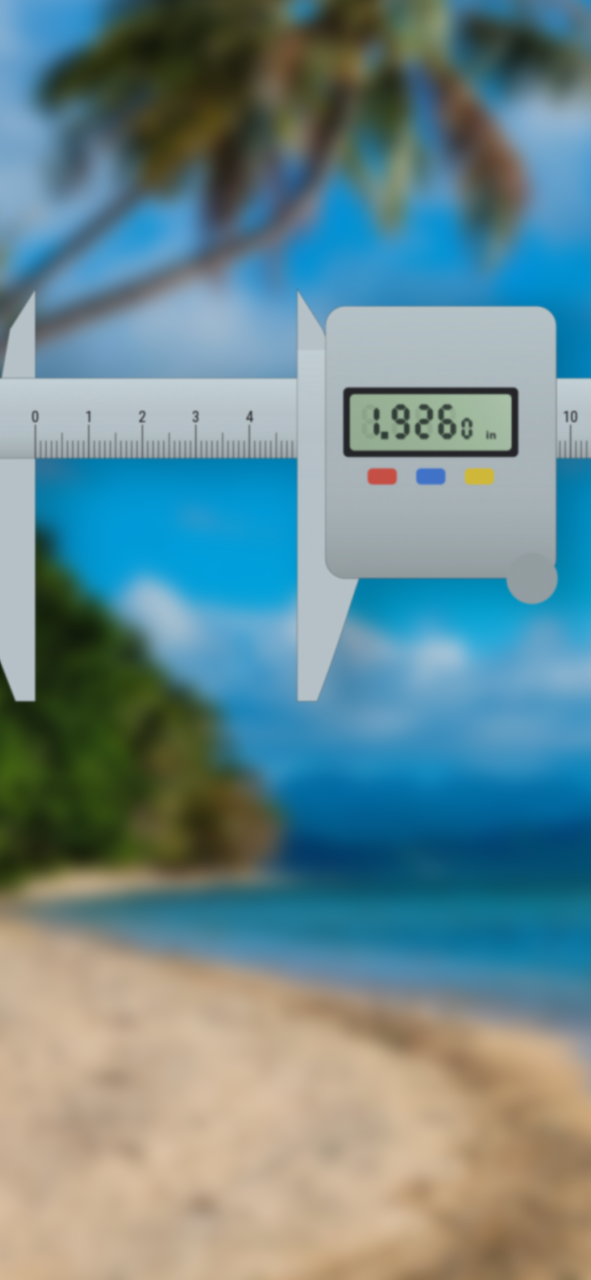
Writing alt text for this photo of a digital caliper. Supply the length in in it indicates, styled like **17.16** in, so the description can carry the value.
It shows **1.9260** in
